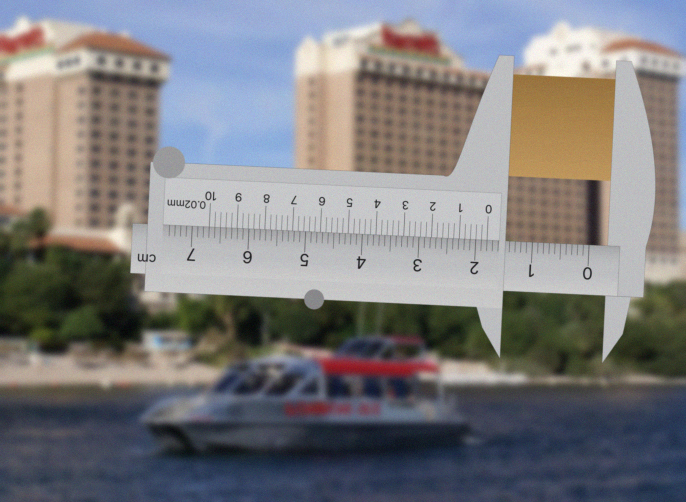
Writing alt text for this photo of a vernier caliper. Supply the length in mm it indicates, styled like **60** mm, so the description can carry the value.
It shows **18.0** mm
